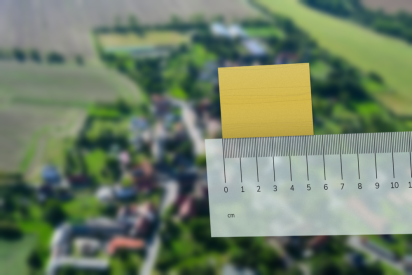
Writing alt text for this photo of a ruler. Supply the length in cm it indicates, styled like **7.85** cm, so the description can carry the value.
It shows **5.5** cm
